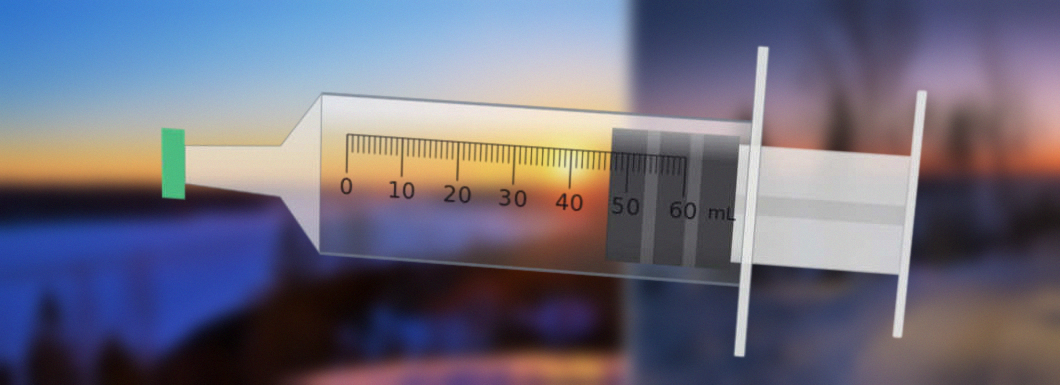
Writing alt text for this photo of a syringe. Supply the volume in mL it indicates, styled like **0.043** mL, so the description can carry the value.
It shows **47** mL
